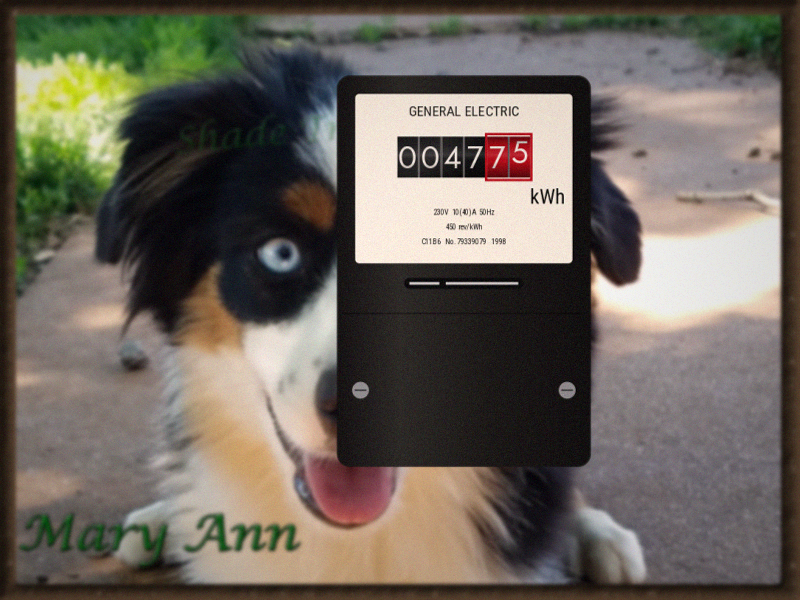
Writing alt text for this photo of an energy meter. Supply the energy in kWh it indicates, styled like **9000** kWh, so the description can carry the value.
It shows **47.75** kWh
